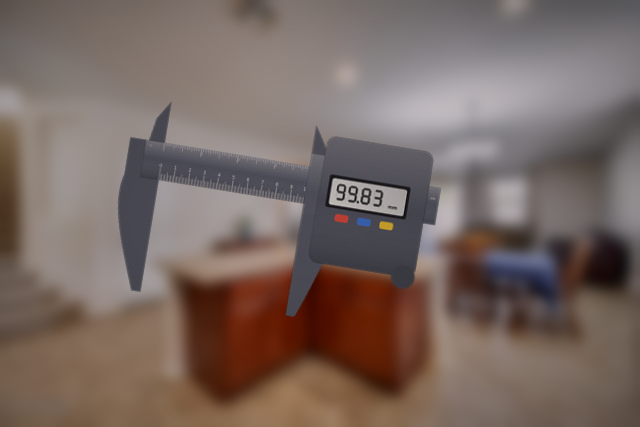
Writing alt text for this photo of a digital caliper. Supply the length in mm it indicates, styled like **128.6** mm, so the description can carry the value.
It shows **99.83** mm
